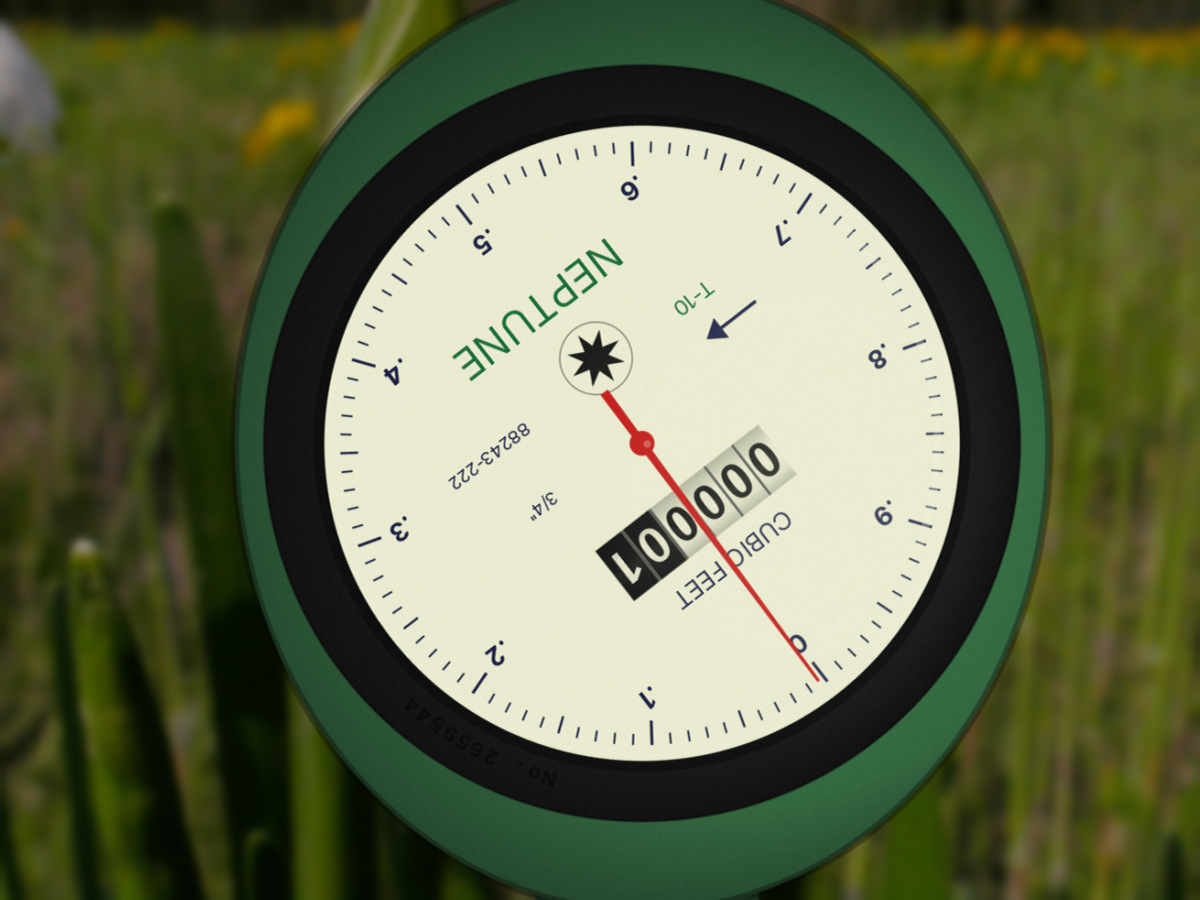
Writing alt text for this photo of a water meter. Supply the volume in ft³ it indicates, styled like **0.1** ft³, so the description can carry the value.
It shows **1.00** ft³
